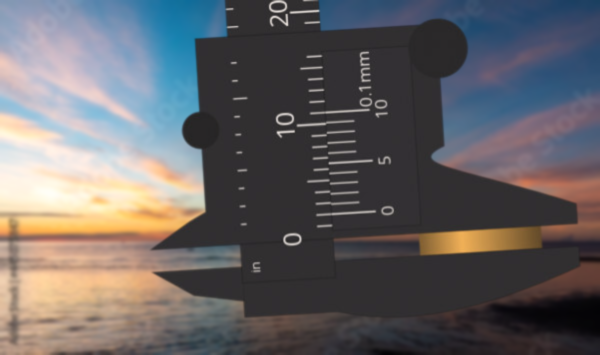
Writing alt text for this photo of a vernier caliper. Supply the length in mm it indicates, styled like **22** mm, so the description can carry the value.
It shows **2.0** mm
